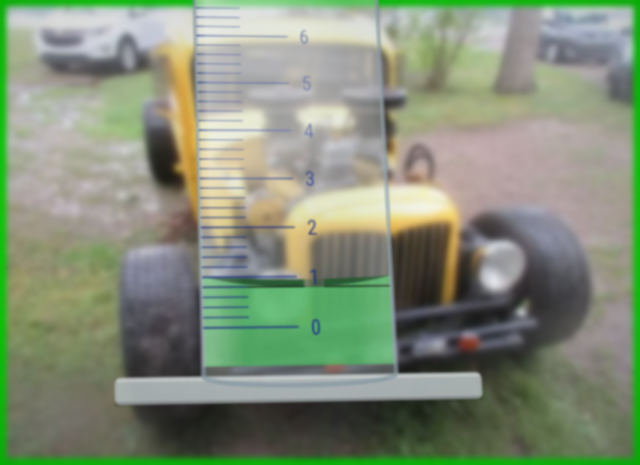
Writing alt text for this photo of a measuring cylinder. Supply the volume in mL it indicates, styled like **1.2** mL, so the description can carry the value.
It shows **0.8** mL
